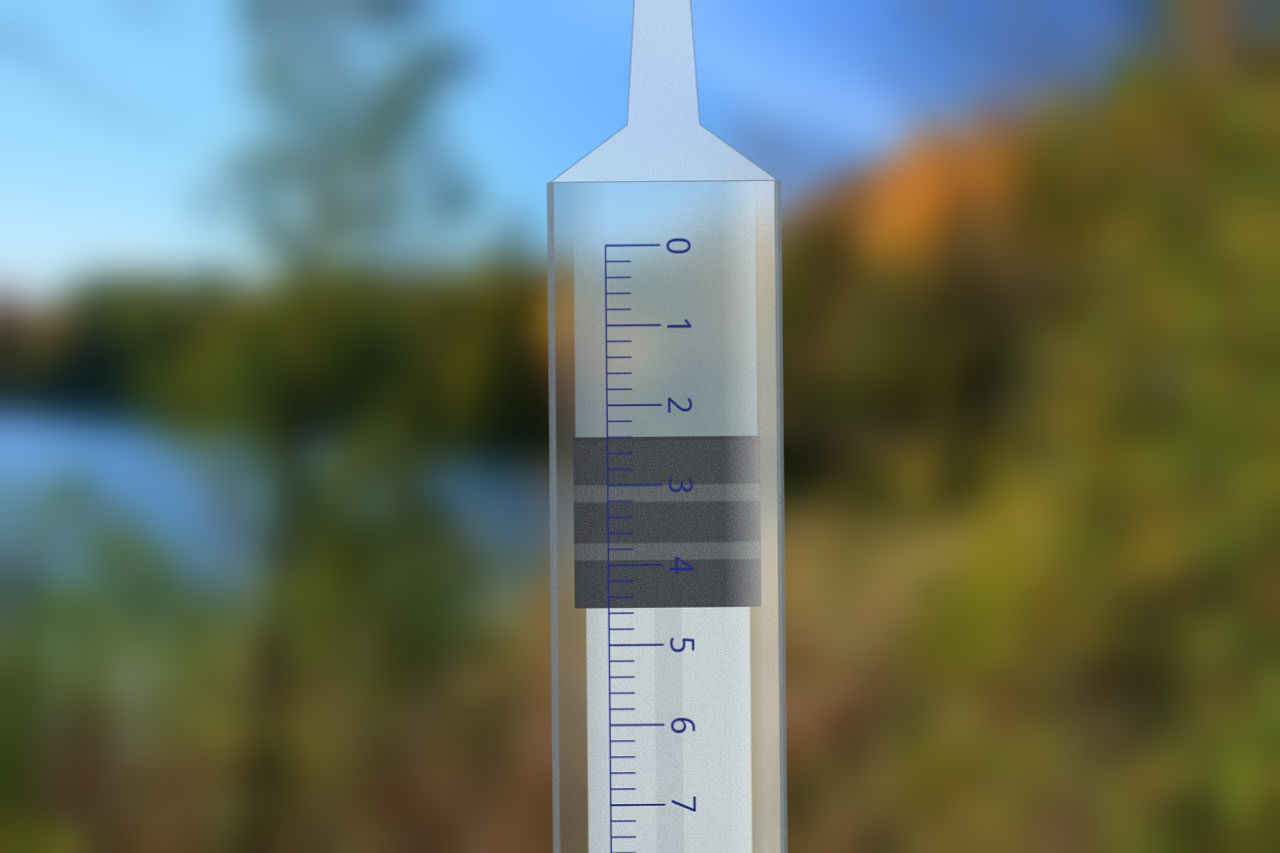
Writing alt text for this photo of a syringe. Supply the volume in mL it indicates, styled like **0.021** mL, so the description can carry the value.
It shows **2.4** mL
